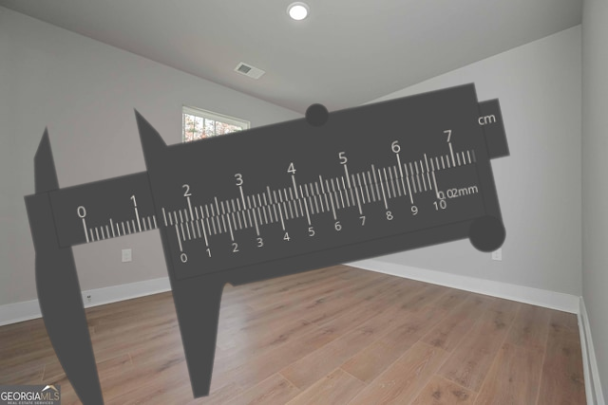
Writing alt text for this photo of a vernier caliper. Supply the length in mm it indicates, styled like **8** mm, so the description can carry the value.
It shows **16.8** mm
